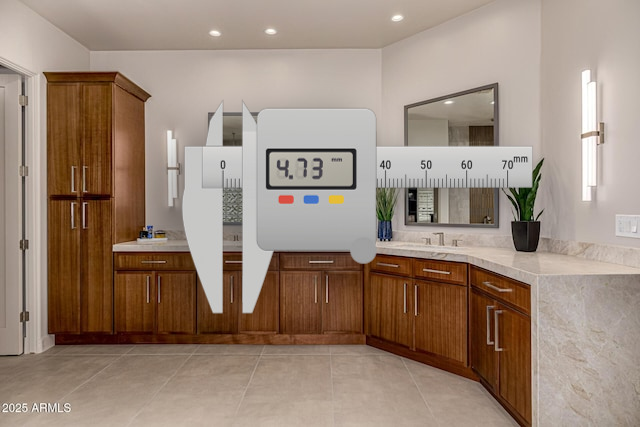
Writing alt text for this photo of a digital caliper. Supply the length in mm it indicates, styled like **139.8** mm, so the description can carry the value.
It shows **4.73** mm
